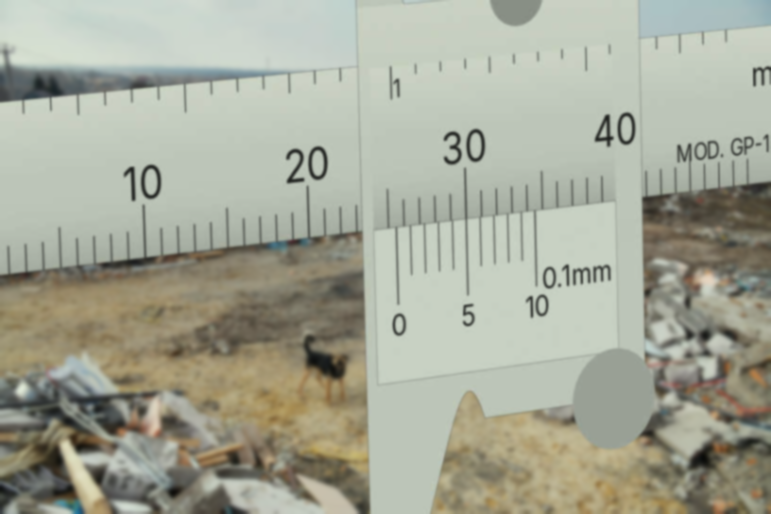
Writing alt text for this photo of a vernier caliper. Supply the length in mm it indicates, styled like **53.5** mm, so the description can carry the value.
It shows **25.5** mm
